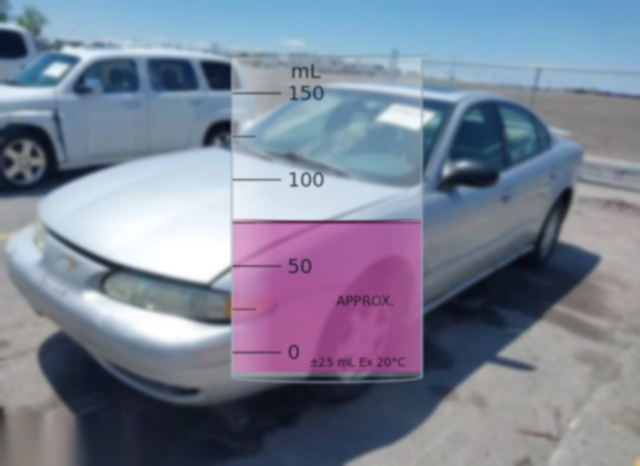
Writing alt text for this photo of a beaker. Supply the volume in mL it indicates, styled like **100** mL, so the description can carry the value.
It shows **75** mL
